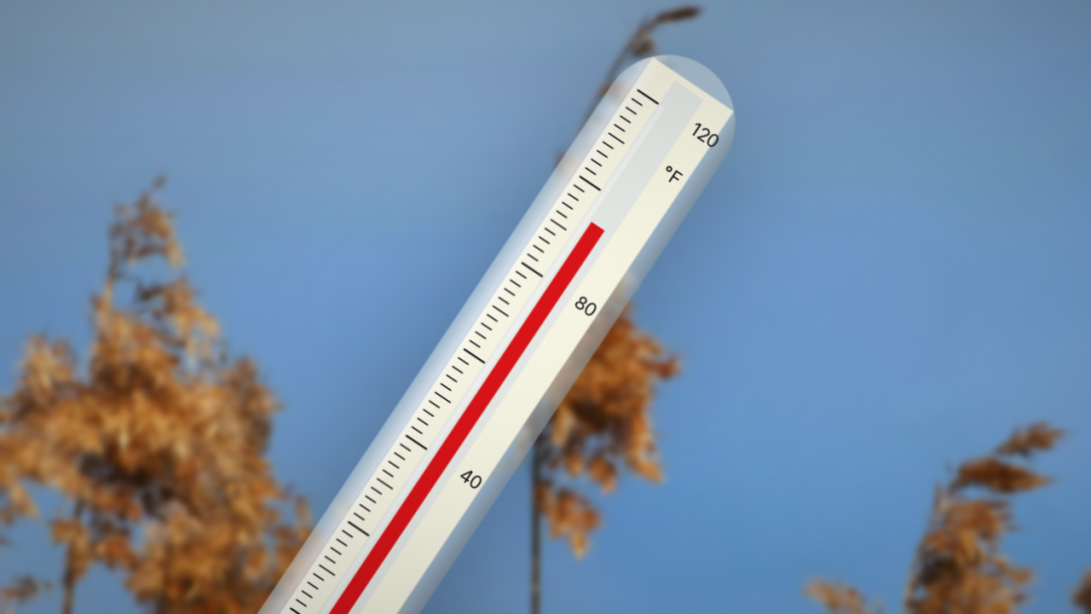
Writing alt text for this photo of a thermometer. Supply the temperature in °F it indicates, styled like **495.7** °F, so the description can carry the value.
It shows **94** °F
